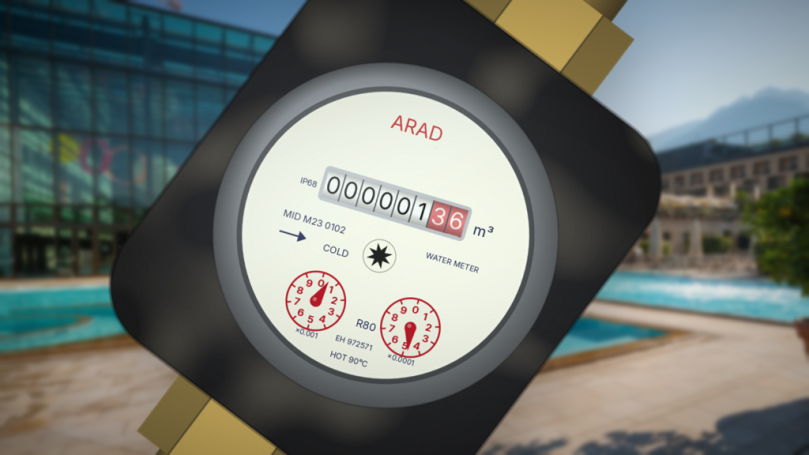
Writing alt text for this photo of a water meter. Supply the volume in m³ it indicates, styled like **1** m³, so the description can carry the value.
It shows **1.3604** m³
